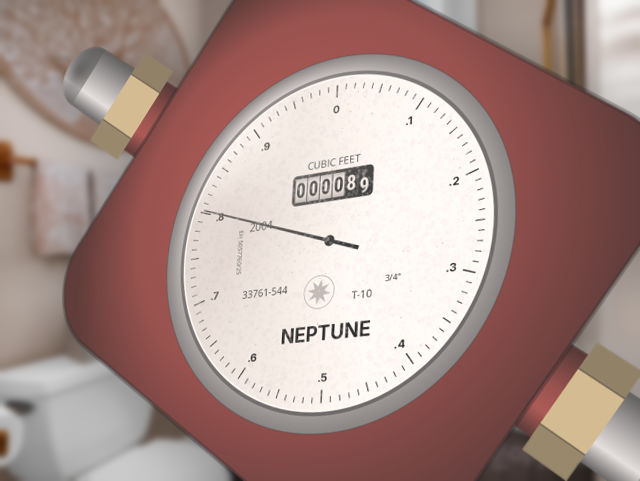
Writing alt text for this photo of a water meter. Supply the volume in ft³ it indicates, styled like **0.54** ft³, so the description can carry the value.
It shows **88.80** ft³
